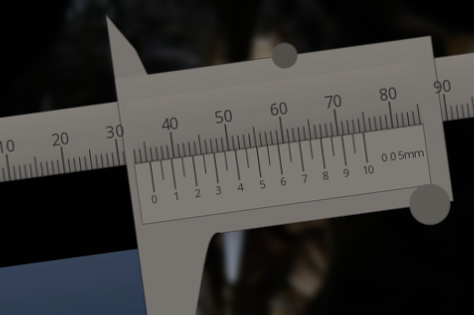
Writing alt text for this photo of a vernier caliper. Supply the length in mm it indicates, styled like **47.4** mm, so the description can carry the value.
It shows **35.6** mm
